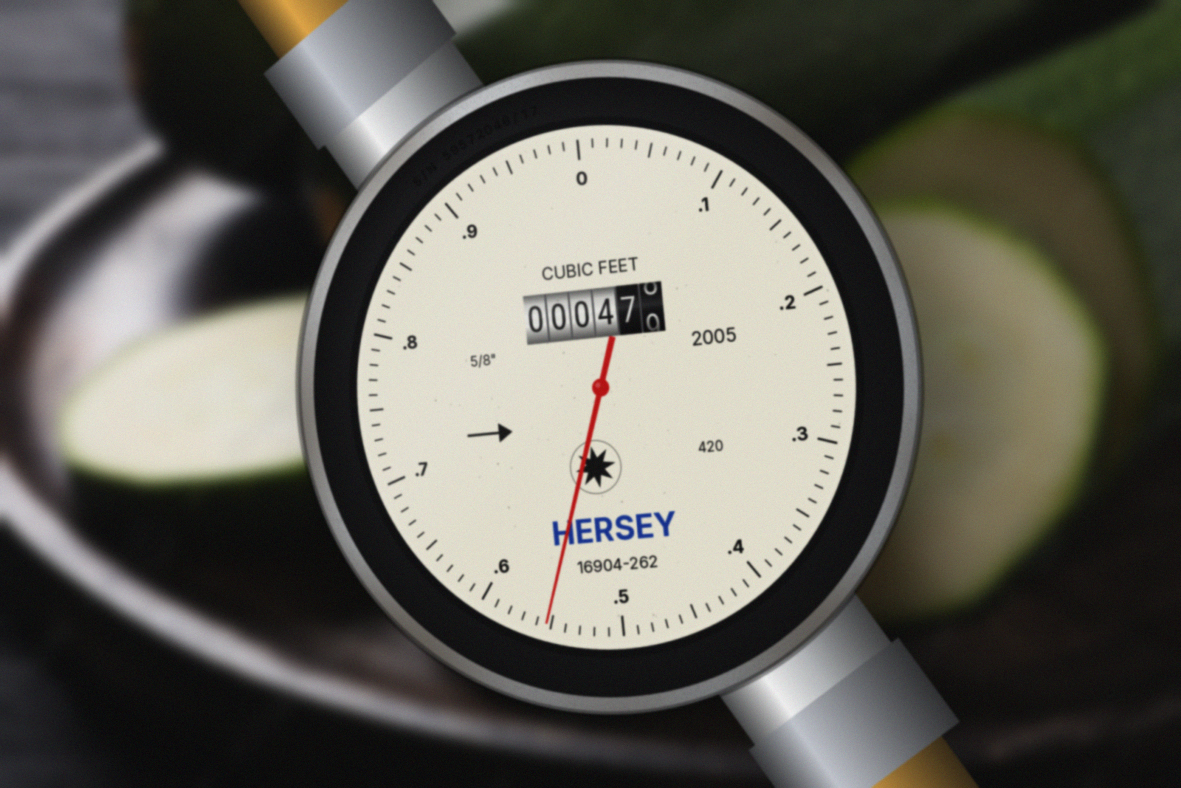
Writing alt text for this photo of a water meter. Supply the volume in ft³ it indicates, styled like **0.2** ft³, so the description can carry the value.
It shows **478.55** ft³
